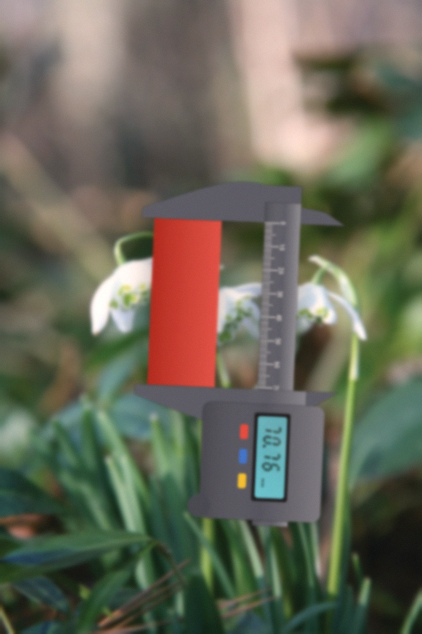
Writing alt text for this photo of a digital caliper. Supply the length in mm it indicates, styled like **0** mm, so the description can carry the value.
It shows **70.76** mm
